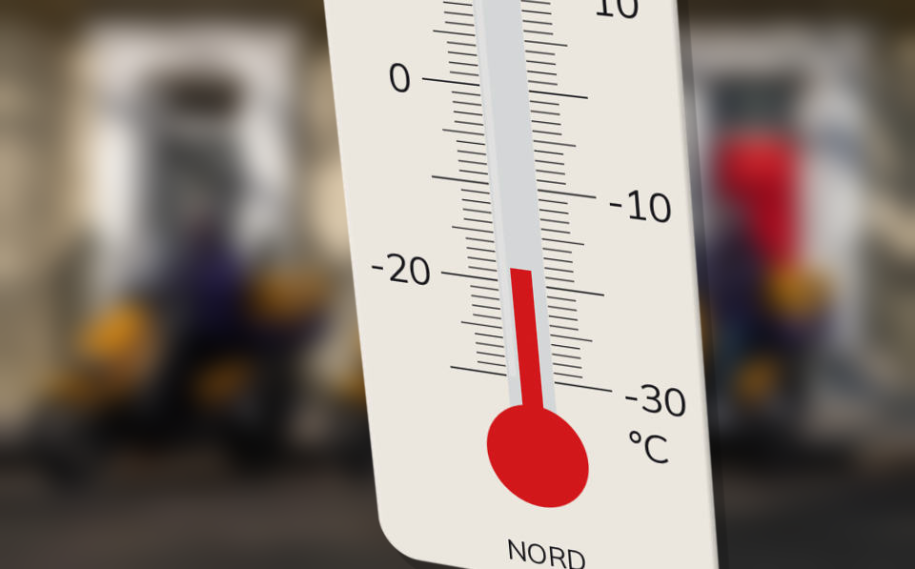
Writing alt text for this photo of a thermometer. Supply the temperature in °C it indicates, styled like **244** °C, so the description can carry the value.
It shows **-18.5** °C
